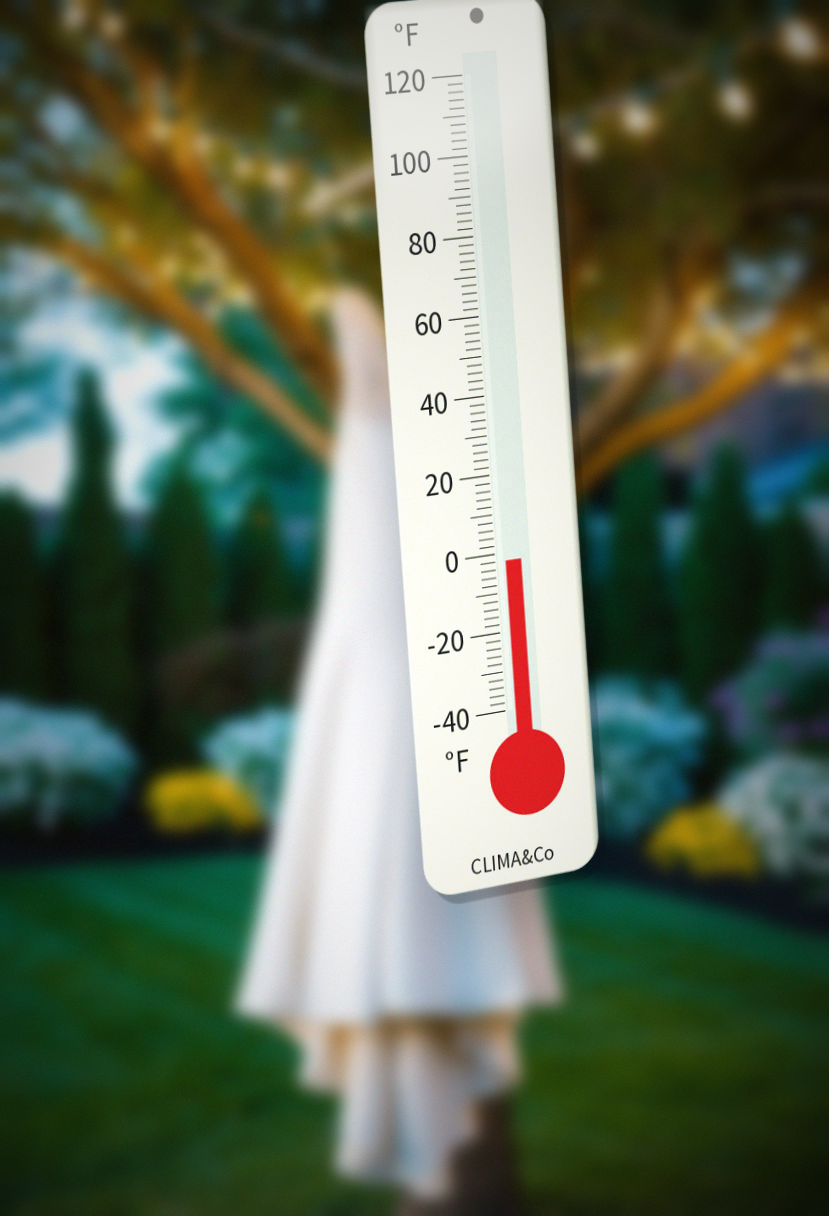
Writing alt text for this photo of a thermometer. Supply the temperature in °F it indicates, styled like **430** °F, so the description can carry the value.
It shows **-2** °F
